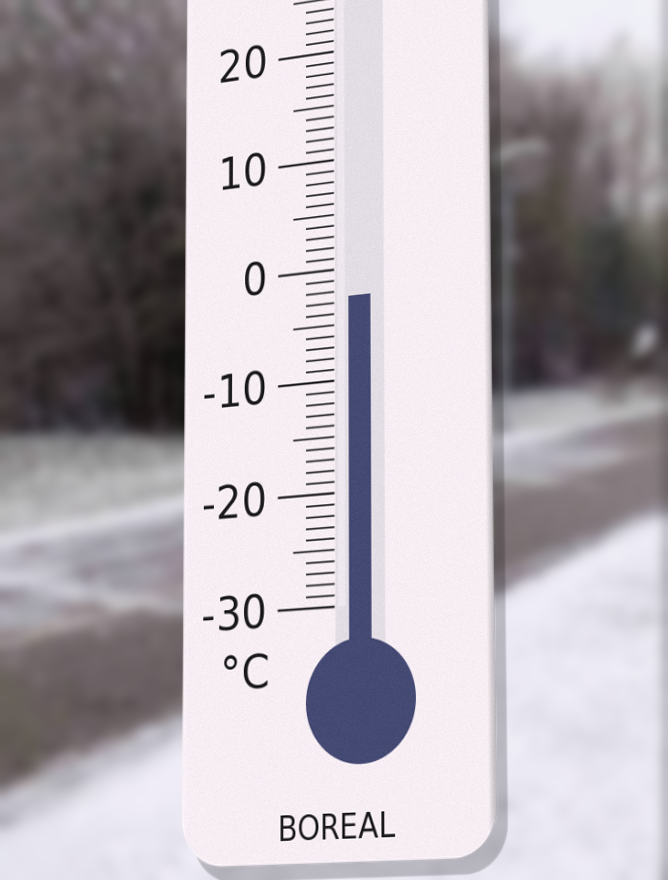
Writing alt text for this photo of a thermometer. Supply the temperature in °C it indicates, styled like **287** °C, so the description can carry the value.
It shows **-2.5** °C
